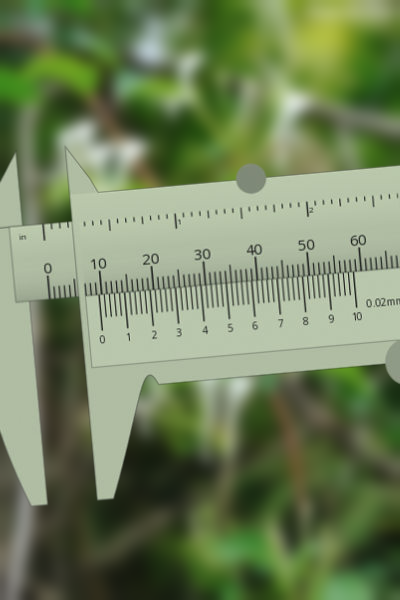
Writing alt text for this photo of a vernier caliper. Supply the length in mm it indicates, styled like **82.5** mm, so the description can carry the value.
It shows **9.5** mm
